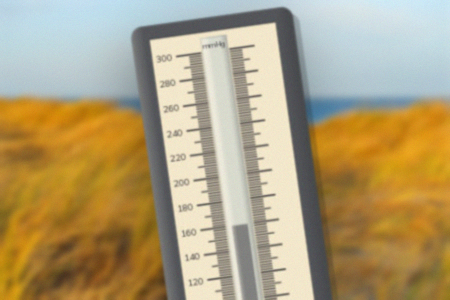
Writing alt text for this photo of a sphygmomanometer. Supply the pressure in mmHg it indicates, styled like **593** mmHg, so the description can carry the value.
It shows **160** mmHg
